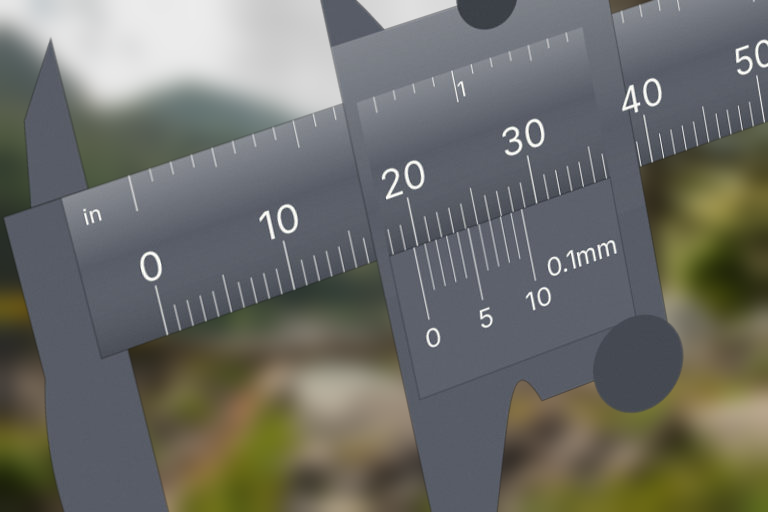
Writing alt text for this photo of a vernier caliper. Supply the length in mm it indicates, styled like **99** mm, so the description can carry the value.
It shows **19.7** mm
